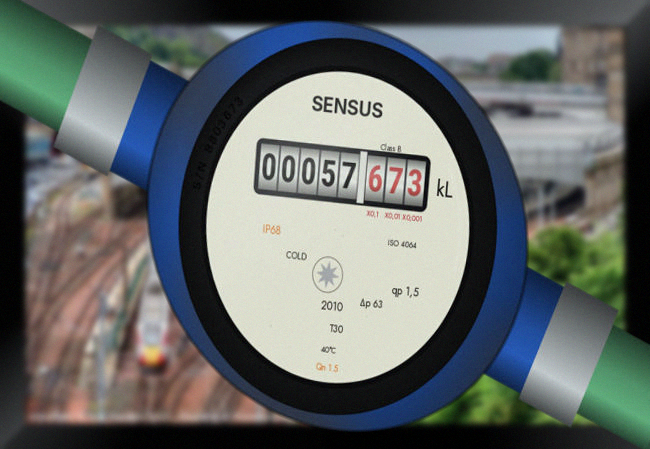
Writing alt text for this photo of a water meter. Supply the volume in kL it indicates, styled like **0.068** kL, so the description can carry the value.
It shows **57.673** kL
